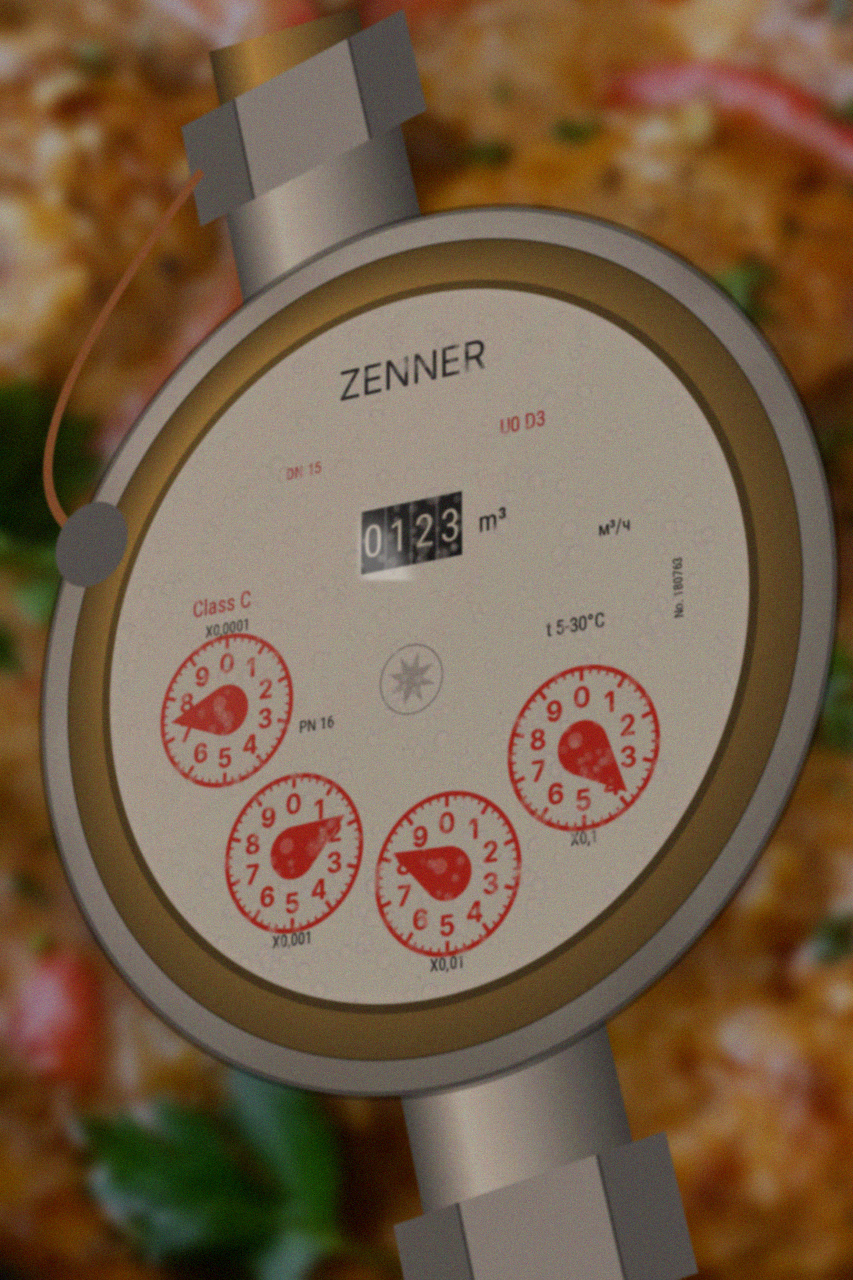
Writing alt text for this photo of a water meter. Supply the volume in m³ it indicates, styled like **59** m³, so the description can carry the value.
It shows **123.3817** m³
